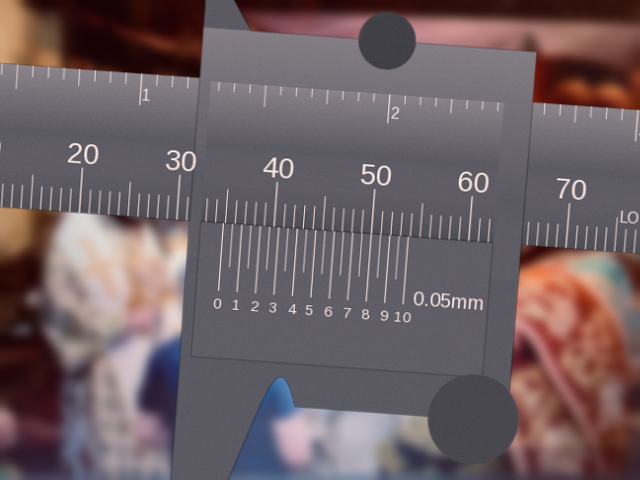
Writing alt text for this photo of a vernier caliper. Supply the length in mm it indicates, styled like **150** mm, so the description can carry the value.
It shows **34.8** mm
